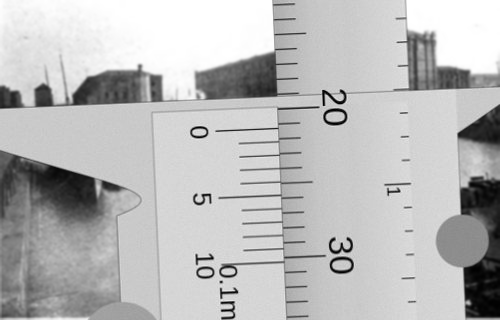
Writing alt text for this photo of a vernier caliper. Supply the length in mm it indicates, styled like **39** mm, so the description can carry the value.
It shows **21.3** mm
